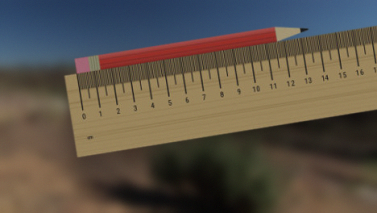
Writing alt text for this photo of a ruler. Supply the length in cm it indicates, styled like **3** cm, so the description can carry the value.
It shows **13.5** cm
